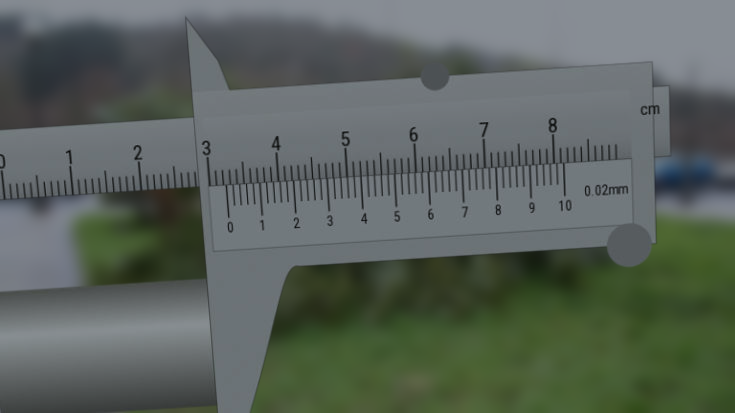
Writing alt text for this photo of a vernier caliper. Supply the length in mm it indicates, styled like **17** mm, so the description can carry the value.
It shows **32.4** mm
